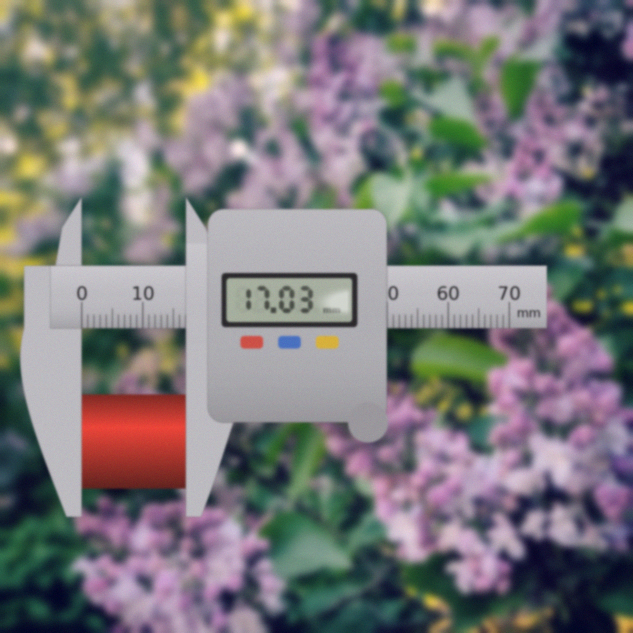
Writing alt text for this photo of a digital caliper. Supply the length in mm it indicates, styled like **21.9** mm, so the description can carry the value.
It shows **17.03** mm
